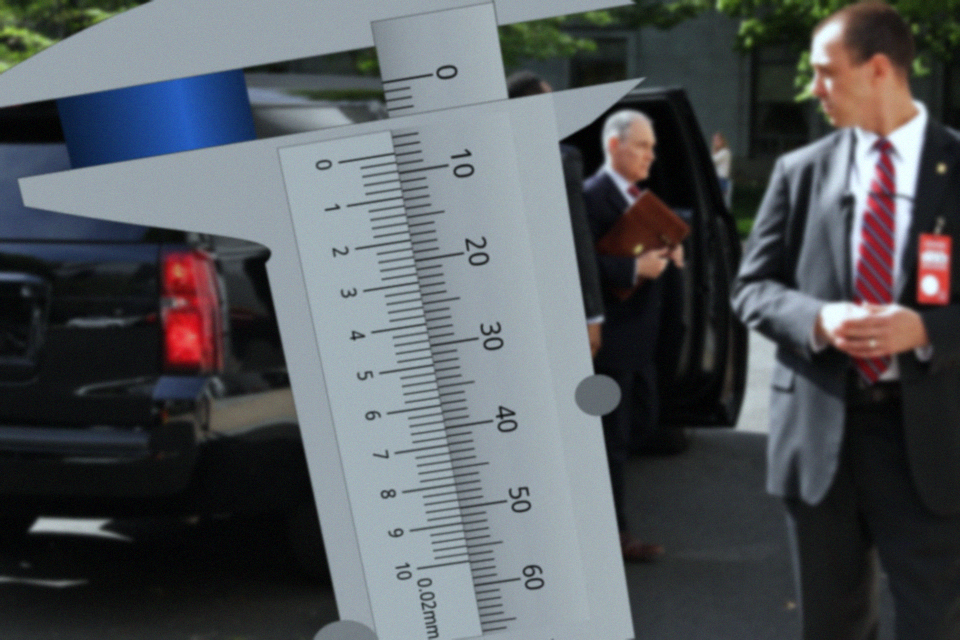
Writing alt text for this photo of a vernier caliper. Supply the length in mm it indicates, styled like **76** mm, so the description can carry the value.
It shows **7.8** mm
